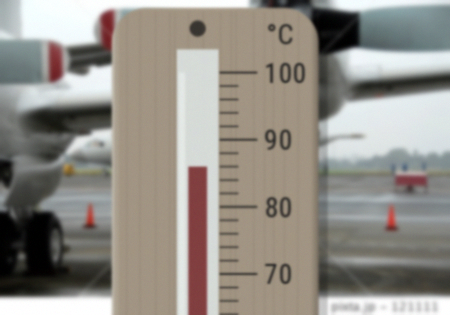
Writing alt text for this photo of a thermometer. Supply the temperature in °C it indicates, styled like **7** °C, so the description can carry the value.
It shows **86** °C
